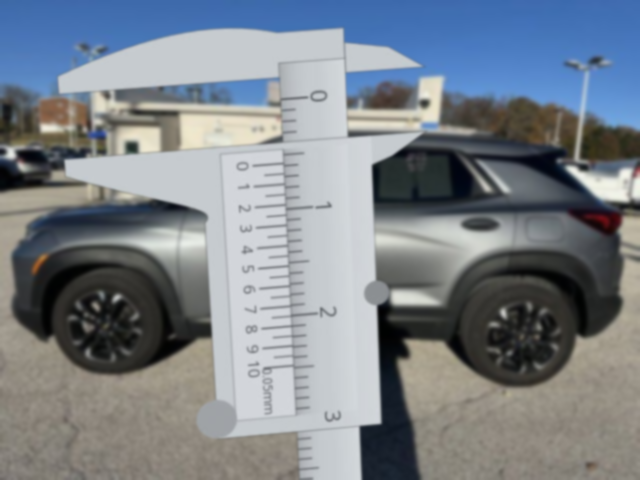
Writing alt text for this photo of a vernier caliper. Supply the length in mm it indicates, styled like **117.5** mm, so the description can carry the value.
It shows **5.8** mm
